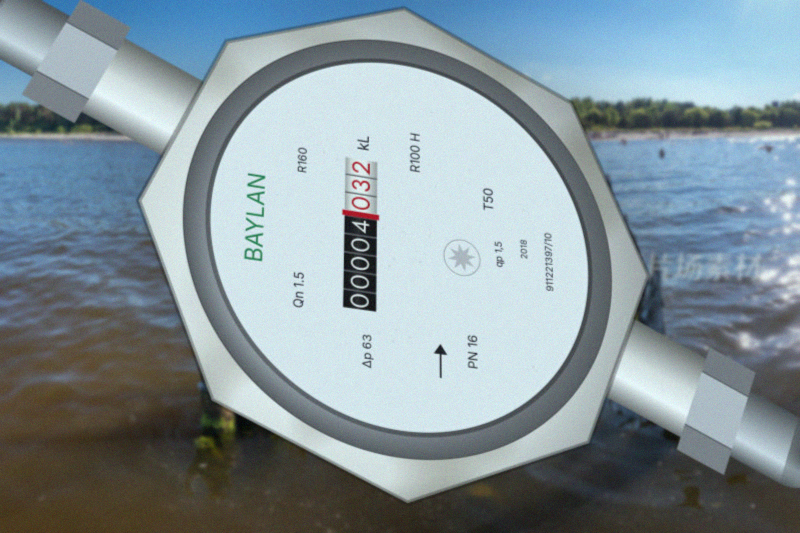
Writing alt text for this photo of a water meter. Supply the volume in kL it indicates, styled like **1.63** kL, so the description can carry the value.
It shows **4.032** kL
